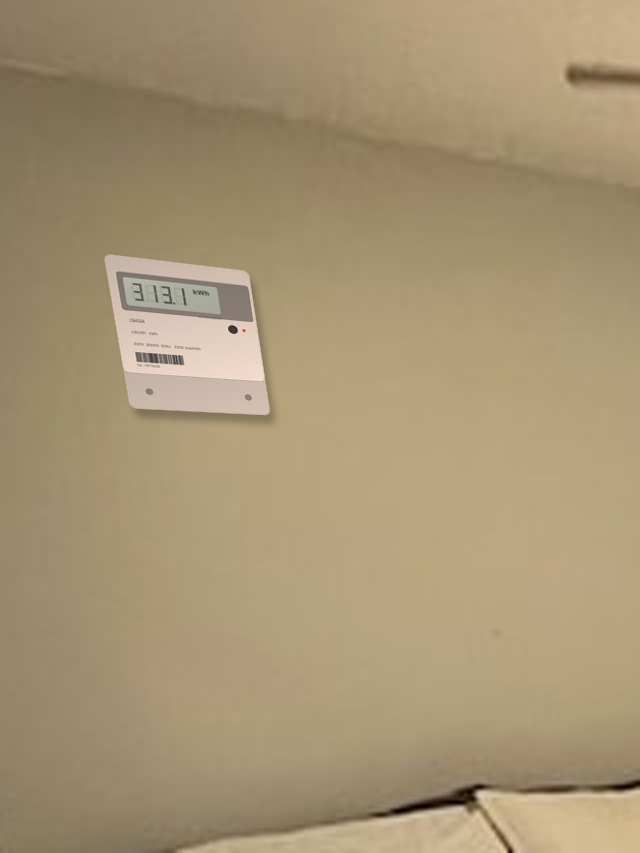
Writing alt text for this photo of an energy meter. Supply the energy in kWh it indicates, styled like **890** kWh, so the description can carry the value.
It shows **313.1** kWh
